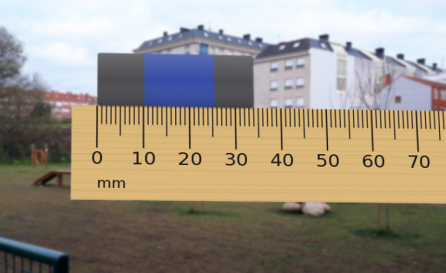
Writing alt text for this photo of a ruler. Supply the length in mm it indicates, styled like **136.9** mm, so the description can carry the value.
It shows **34** mm
